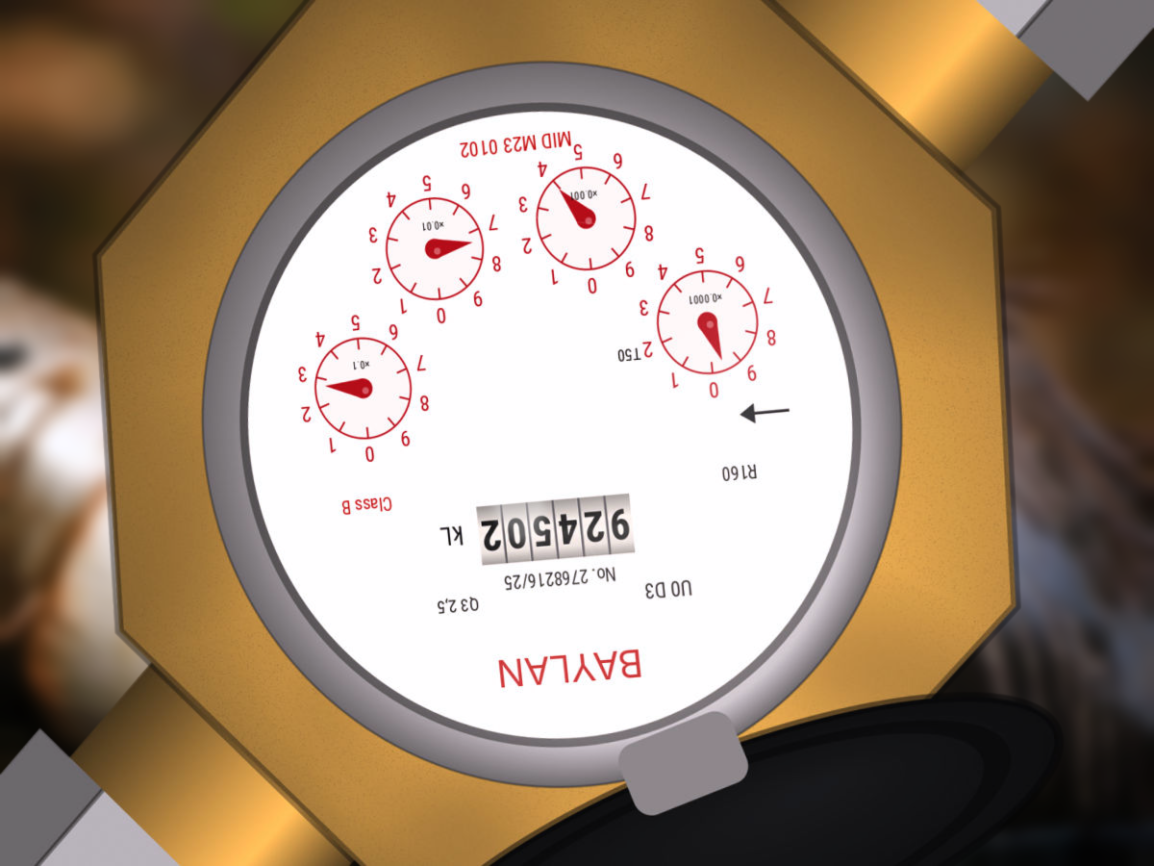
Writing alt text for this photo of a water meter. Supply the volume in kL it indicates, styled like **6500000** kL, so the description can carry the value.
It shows **924502.2739** kL
